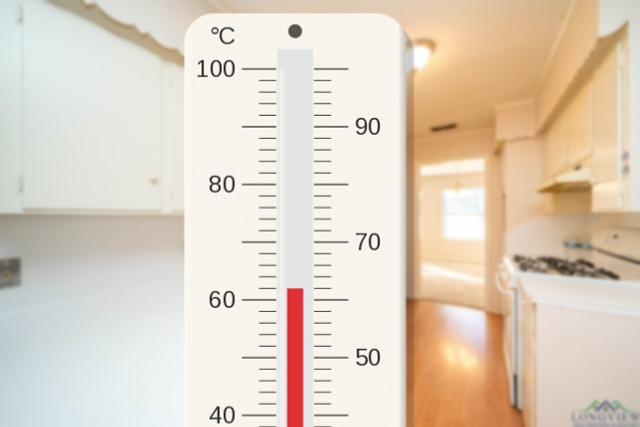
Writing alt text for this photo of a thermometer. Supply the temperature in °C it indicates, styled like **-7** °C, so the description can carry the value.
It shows **62** °C
